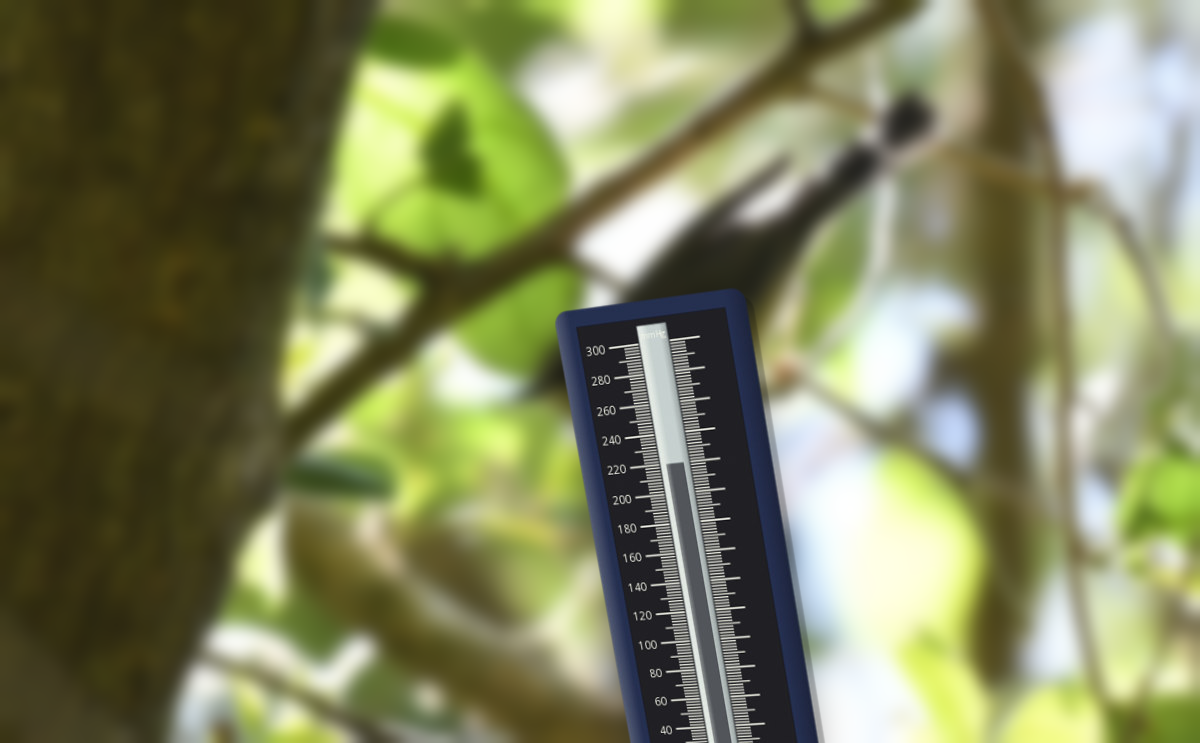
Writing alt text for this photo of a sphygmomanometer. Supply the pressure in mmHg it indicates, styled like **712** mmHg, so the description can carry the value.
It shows **220** mmHg
